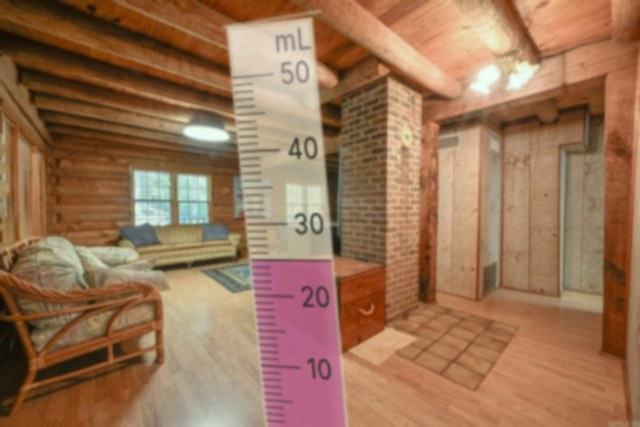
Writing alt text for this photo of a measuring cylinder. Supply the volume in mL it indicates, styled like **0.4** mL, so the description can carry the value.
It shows **25** mL
